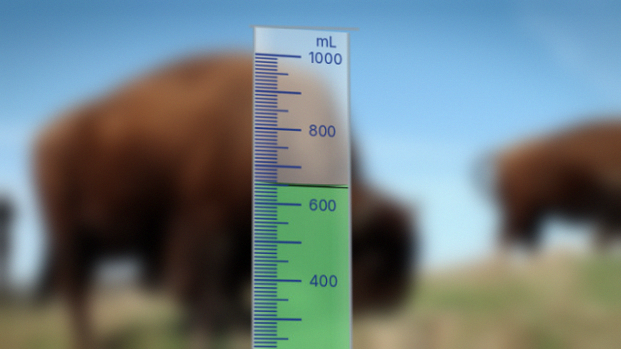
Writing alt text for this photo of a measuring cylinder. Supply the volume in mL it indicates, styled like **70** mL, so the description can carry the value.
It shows **650** mL
